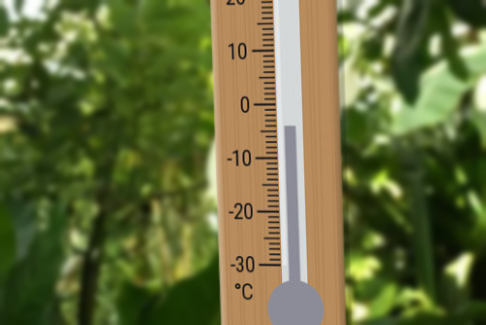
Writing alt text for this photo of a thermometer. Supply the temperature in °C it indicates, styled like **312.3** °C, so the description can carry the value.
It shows **-4** °C
